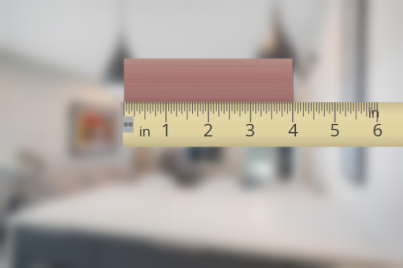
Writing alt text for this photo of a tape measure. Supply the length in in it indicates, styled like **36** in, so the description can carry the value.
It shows **4** in
